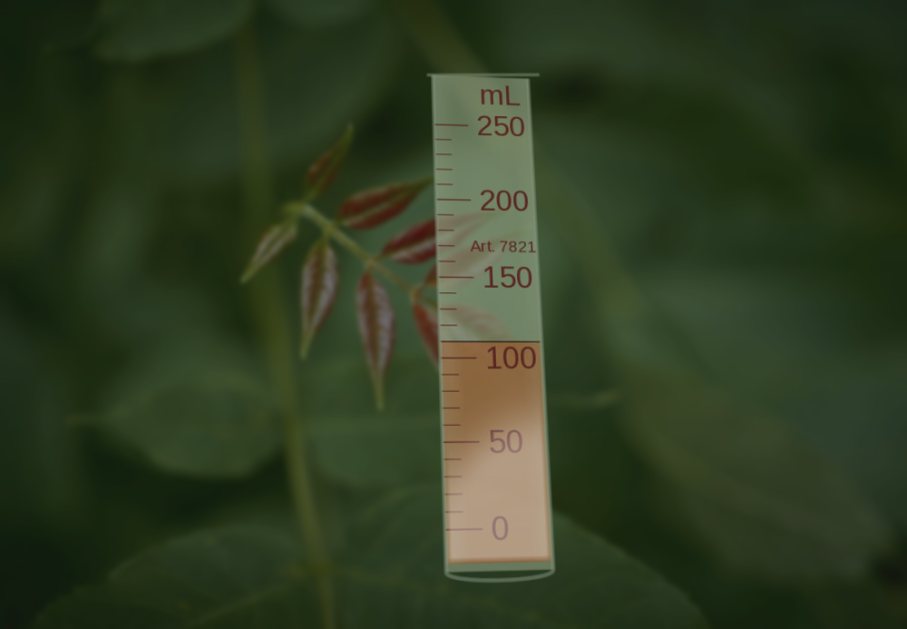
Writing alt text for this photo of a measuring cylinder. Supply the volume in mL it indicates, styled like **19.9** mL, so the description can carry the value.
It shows **110** mL
